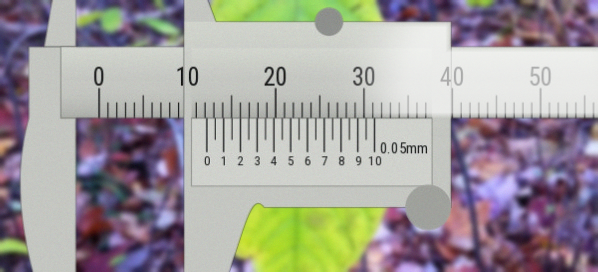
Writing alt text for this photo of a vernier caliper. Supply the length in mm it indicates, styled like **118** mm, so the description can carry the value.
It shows **12.2** mm
